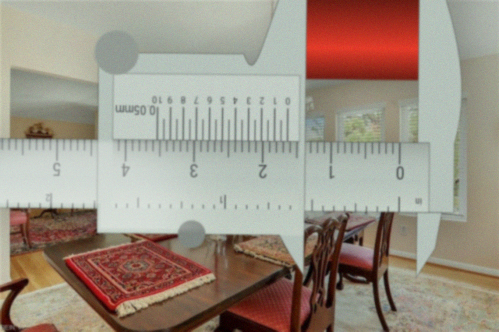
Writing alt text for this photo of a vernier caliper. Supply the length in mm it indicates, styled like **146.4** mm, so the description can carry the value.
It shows **16.4** mm
